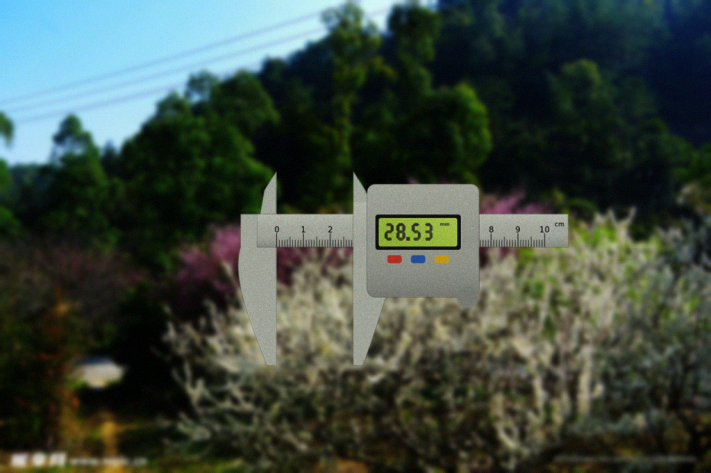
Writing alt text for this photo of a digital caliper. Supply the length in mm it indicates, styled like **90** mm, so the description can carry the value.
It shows **28.53** mm
